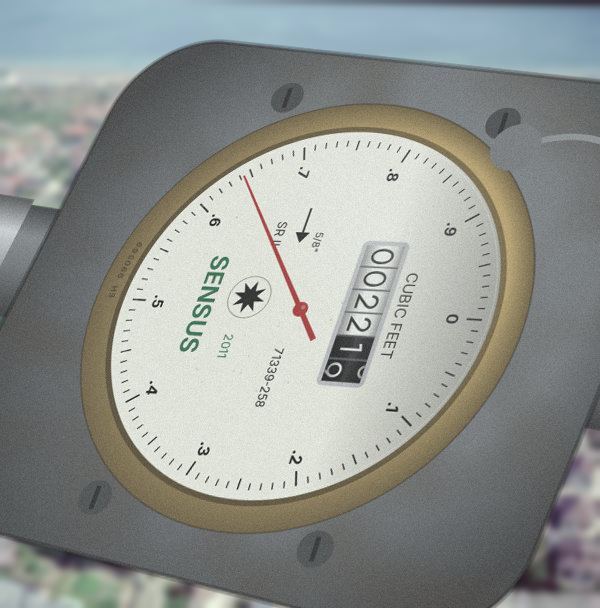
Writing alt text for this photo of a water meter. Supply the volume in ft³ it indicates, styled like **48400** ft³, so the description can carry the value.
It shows **2218.64** ft³
